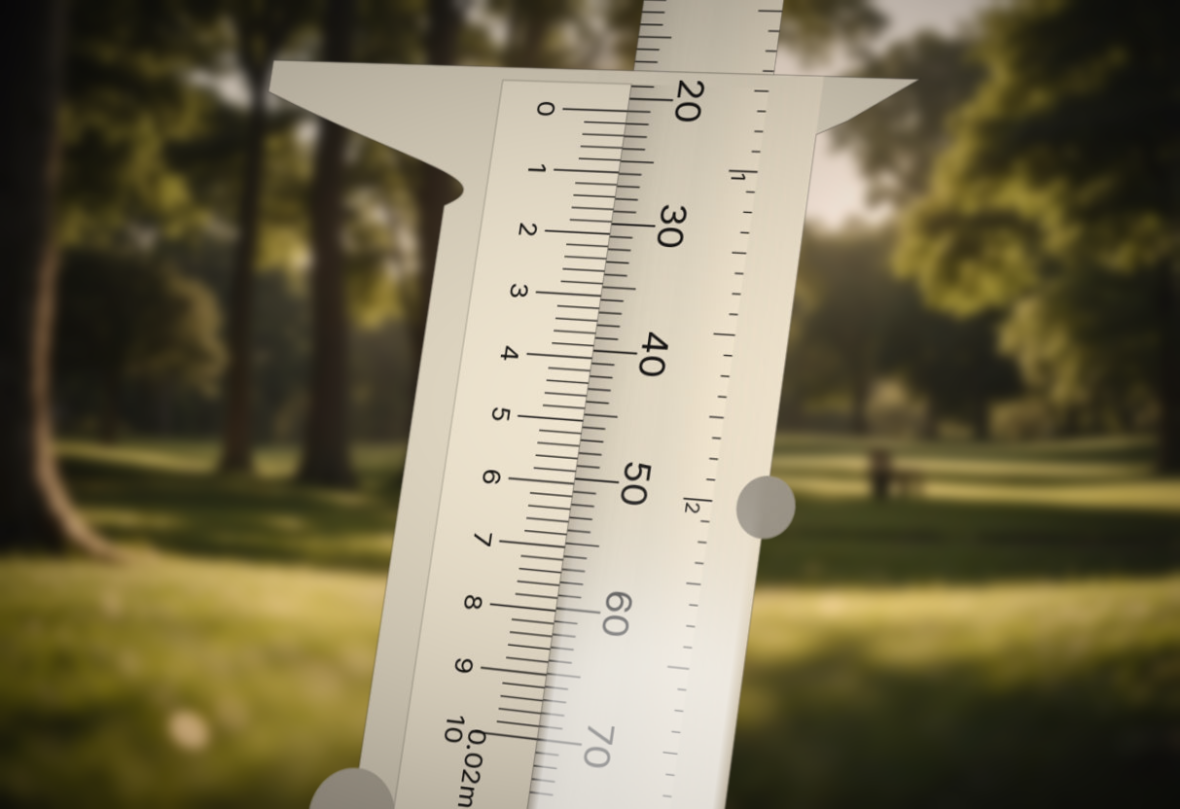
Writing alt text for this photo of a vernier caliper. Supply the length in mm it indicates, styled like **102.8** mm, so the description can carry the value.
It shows **21.0** mm
